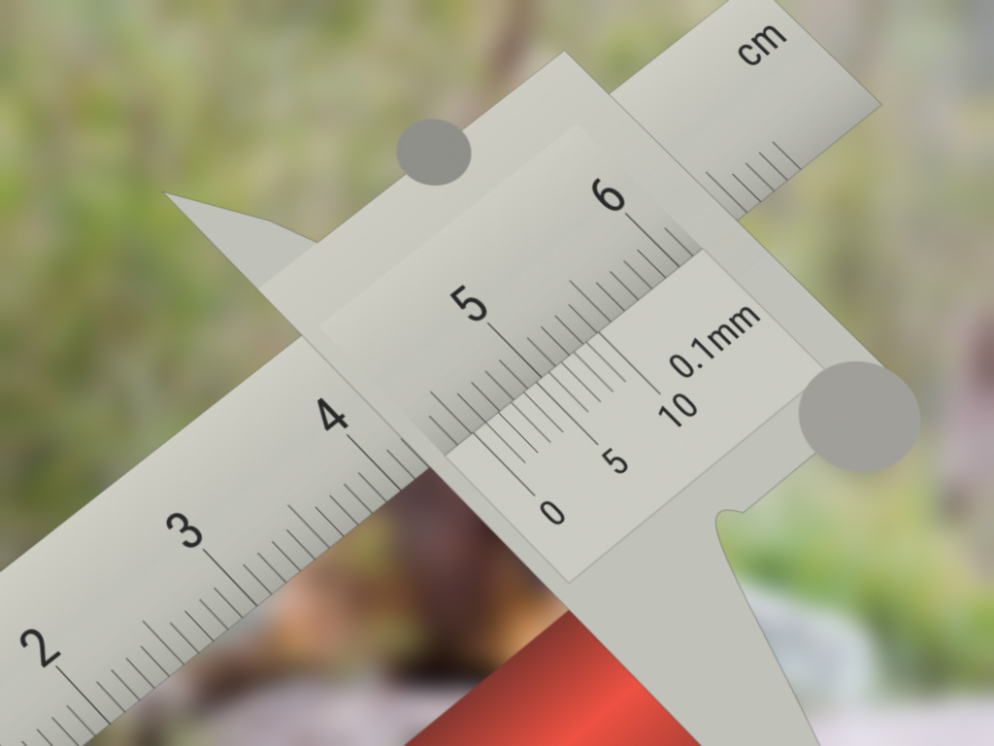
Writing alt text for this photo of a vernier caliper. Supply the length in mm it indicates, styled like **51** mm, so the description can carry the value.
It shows **45.1** mm
